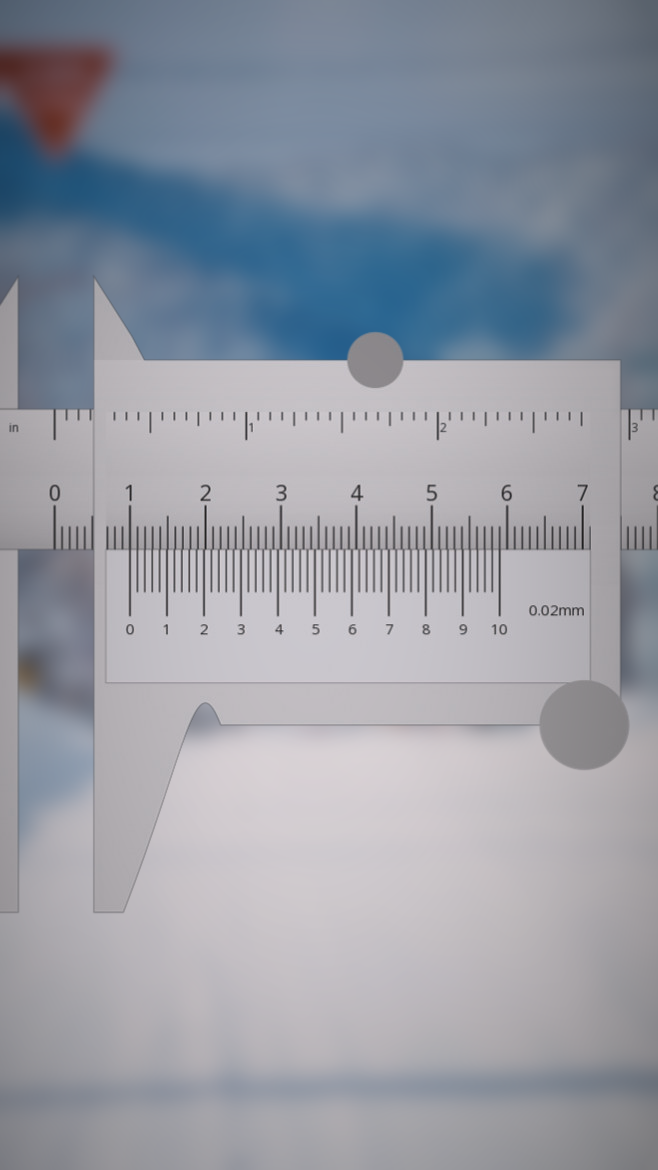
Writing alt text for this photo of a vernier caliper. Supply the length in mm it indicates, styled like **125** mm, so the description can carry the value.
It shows **10.0** mm
